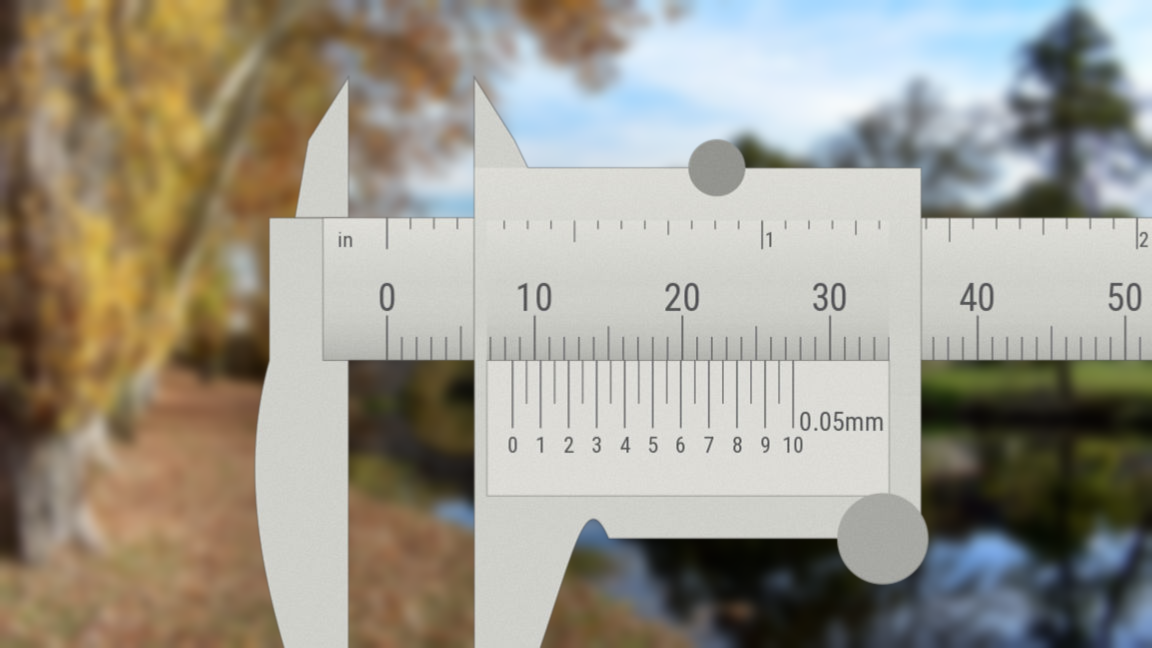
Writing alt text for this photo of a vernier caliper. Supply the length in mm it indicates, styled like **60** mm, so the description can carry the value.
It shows **8.5** mm
